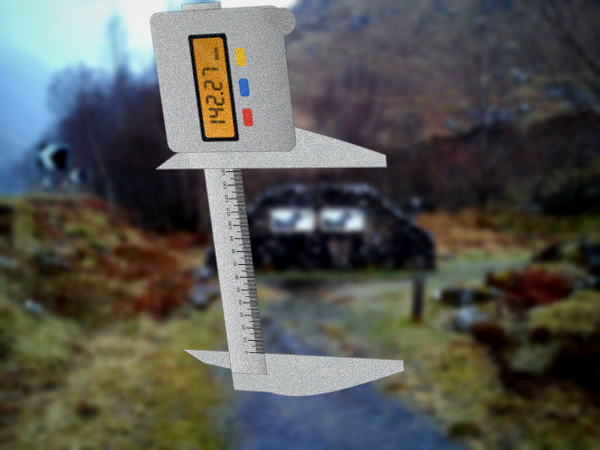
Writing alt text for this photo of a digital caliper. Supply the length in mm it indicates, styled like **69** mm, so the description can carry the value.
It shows **142.27** mm
